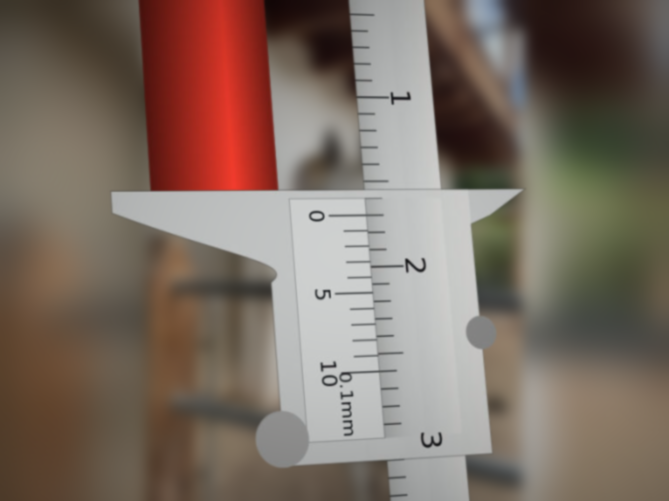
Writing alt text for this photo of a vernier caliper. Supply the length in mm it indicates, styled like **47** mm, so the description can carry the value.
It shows **17.0** mm
